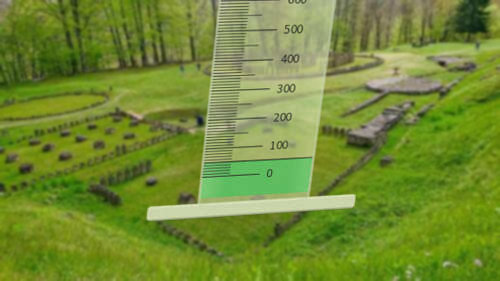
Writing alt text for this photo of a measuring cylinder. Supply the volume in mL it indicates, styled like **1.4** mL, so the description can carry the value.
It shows **50** mL
